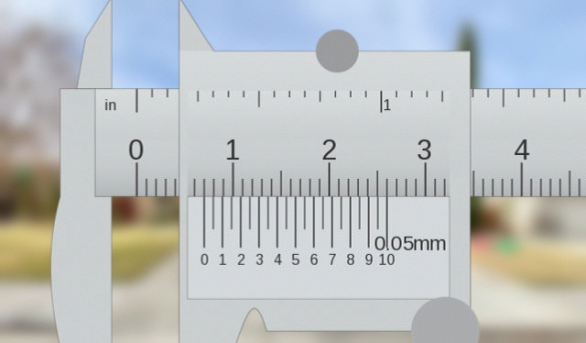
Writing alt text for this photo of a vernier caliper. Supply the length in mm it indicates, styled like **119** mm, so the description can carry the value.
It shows **7.0** mm
